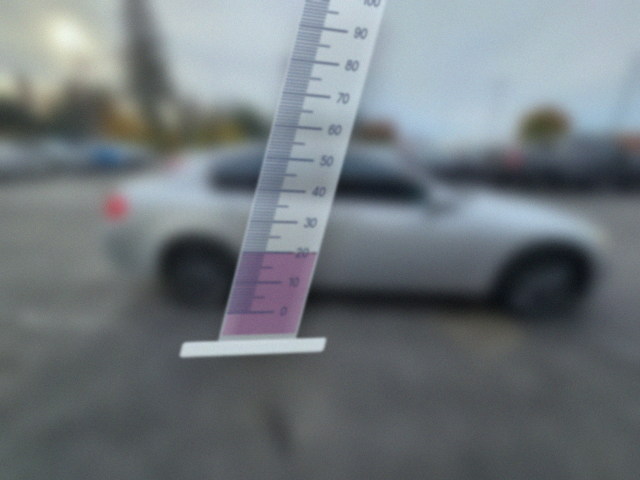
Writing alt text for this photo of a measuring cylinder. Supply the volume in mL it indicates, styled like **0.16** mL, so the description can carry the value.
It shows **20** mL
